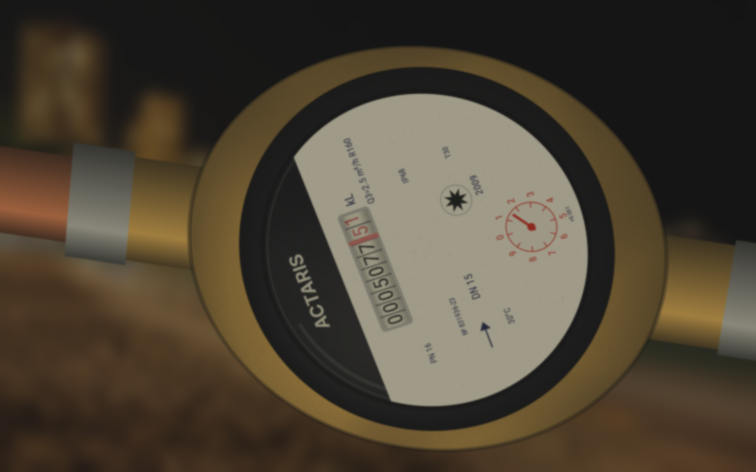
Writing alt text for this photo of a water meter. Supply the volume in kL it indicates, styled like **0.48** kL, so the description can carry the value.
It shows **5077.511** kL
